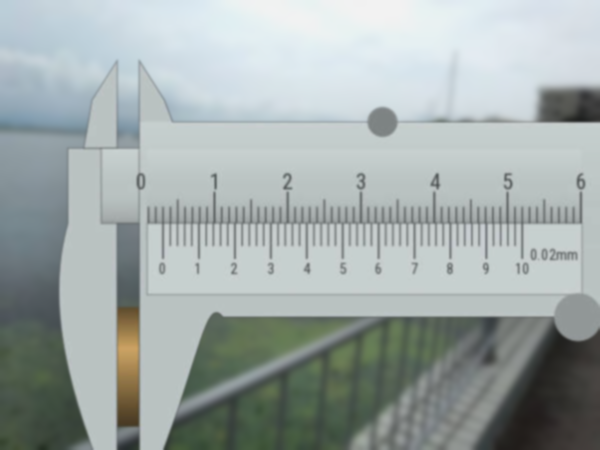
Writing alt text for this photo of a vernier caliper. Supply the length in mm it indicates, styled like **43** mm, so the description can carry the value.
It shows **3.0** mm
